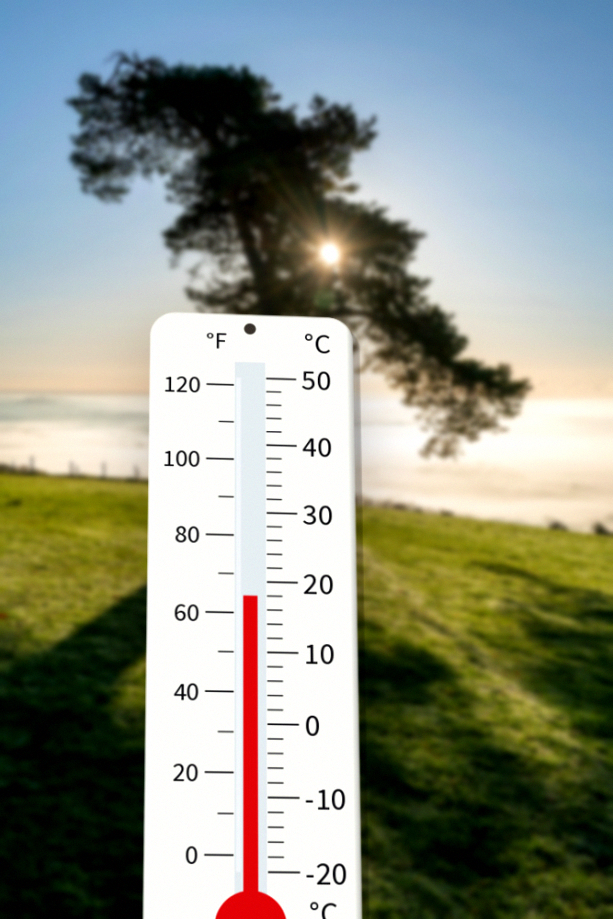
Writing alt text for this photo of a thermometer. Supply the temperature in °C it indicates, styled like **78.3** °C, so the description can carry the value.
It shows **18** °C
